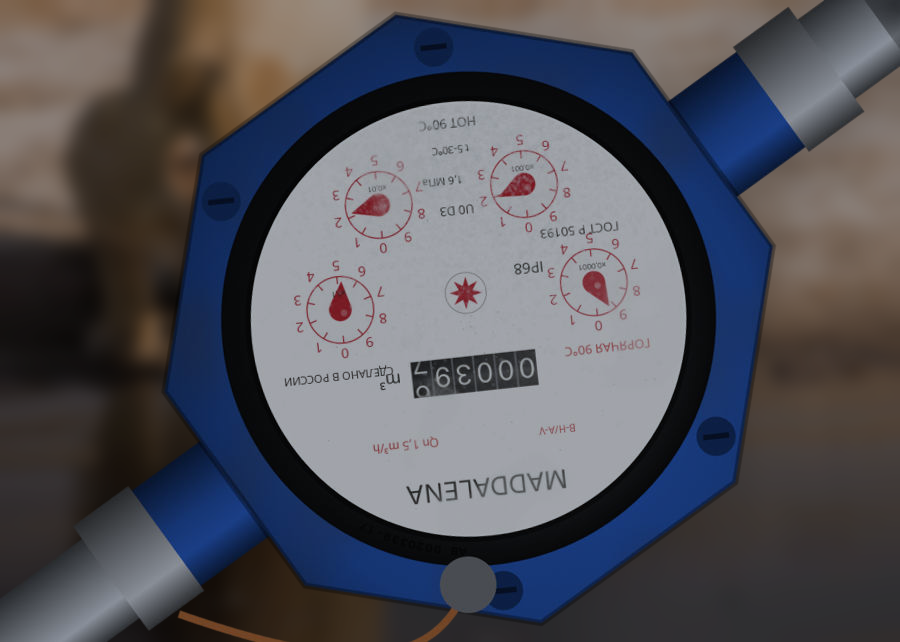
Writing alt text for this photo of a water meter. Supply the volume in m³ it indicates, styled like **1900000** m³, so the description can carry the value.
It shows **396.5219** m³
